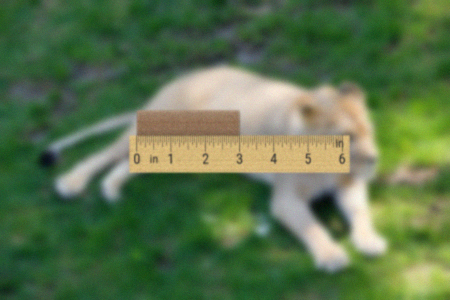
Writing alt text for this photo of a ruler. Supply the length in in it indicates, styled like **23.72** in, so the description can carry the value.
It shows **3** in
